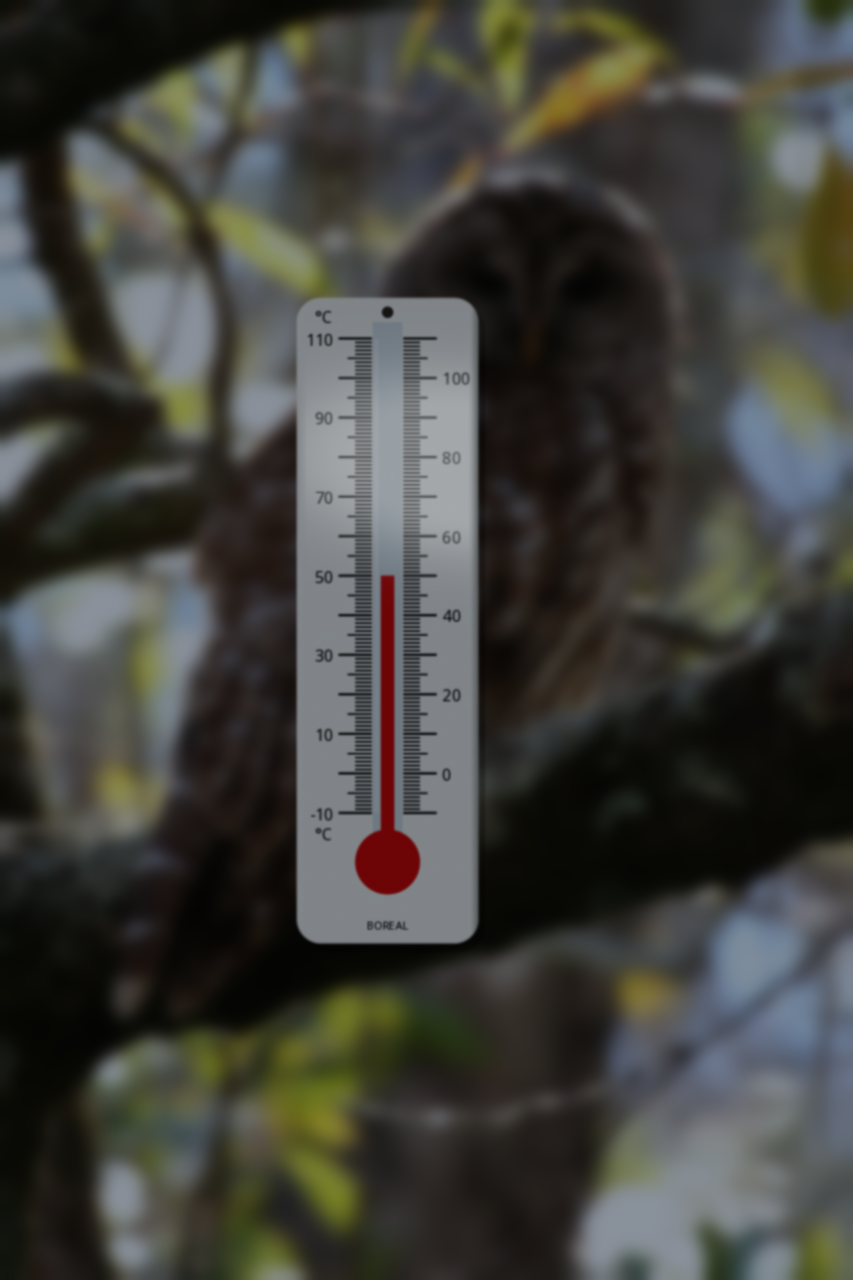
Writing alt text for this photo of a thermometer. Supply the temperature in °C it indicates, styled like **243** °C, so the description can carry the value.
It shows **50** °C
